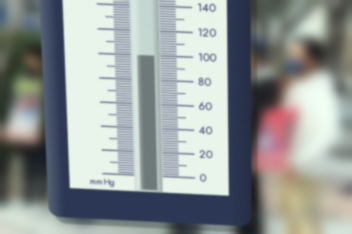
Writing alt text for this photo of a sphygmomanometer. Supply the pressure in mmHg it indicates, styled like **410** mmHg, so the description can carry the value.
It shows **100** mmHg
